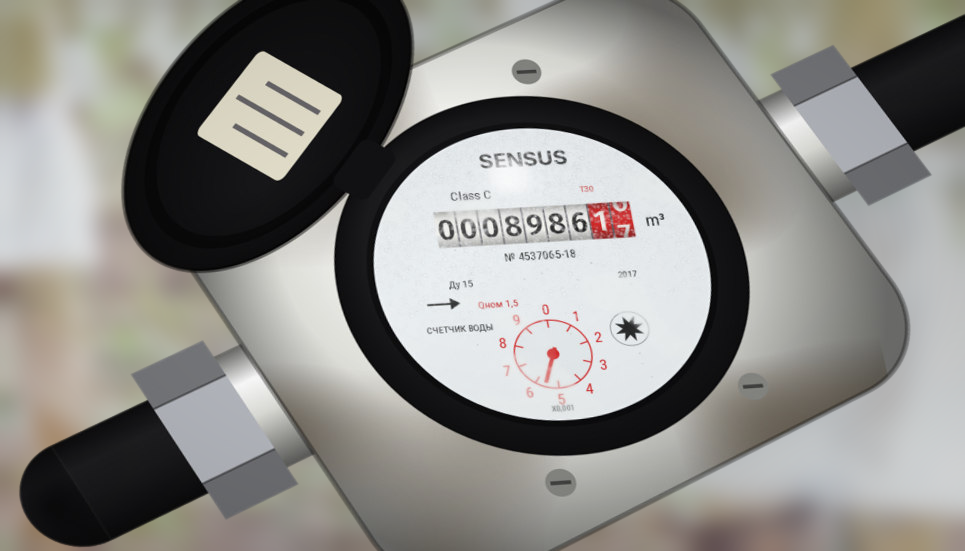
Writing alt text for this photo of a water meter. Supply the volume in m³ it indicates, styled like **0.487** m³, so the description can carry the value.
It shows **8986.165** m³
